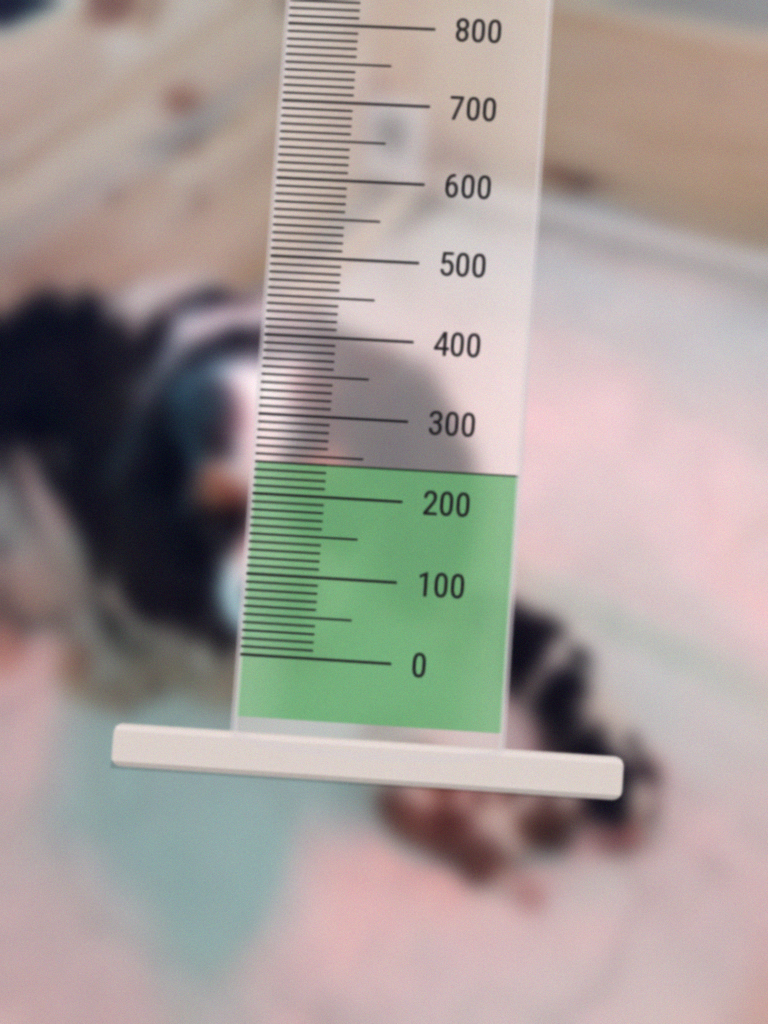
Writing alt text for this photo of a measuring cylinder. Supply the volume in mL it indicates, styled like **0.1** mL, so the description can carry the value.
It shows **240** mL
